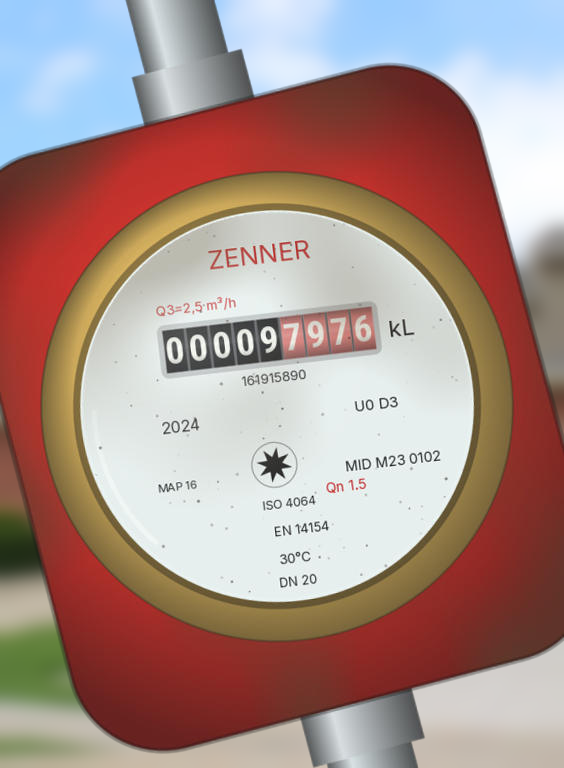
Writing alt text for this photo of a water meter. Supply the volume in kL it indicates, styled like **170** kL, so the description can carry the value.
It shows **9.7976** kL
